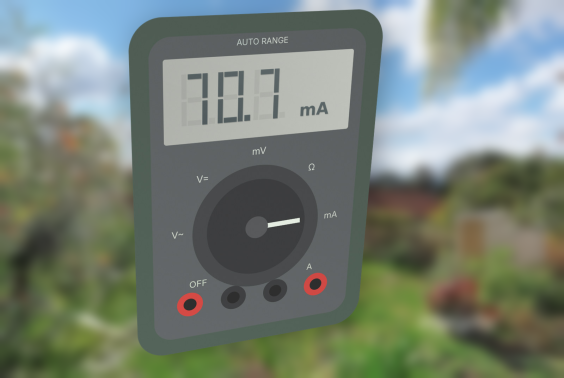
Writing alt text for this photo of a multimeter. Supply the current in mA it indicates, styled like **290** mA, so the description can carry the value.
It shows **70.7** mA
